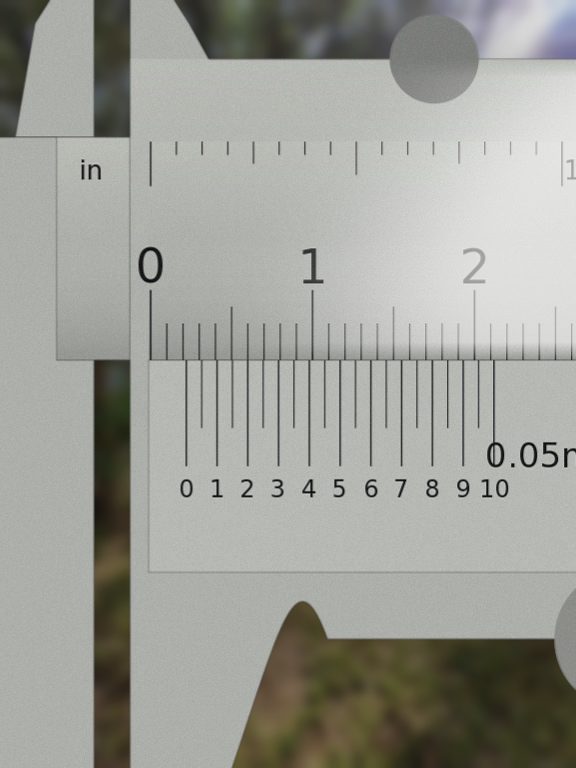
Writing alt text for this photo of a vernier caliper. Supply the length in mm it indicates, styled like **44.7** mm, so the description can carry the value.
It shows **2.2** mm
